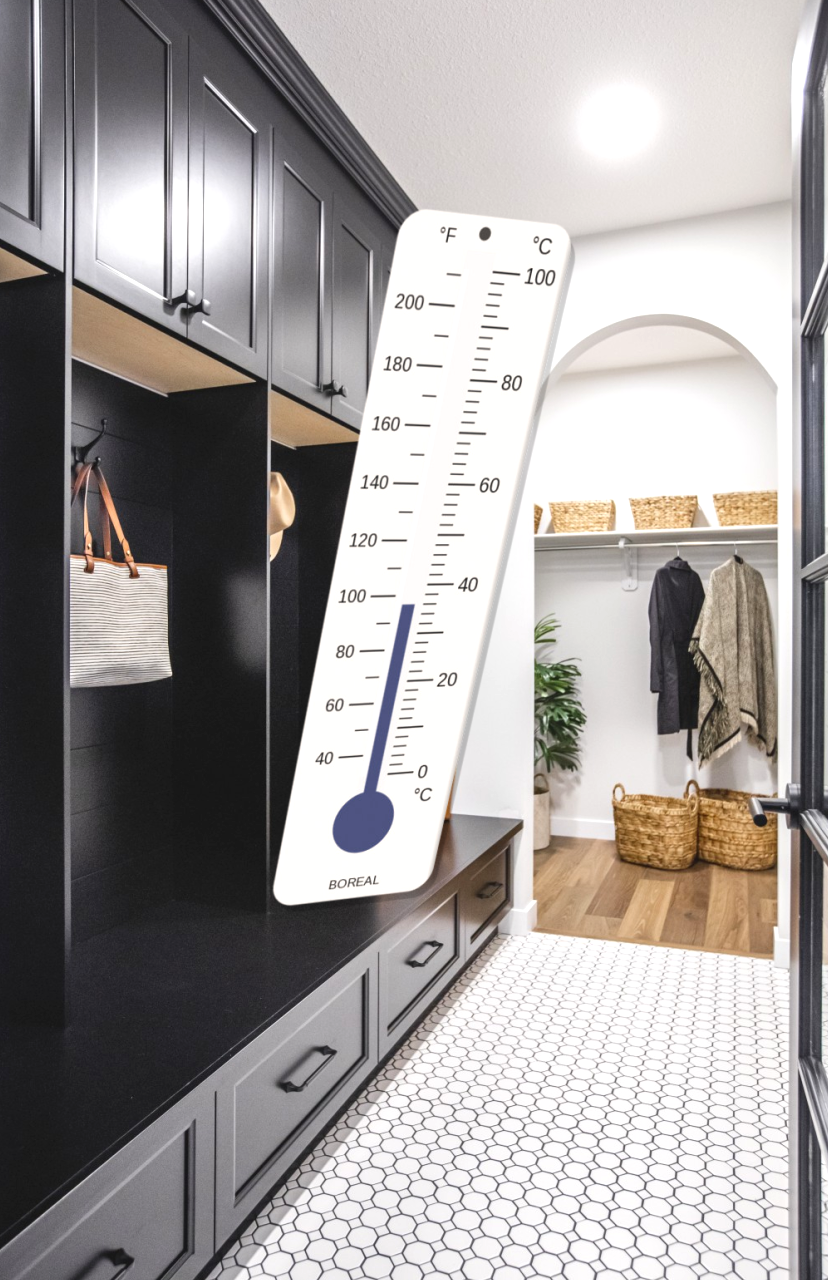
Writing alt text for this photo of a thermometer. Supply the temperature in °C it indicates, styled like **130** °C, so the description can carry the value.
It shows **36** °C
